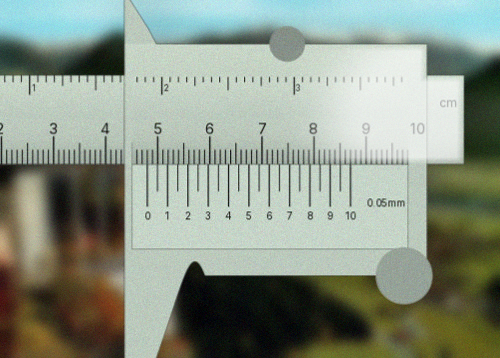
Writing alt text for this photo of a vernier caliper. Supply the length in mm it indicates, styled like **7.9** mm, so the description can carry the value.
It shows **48.0** mm
